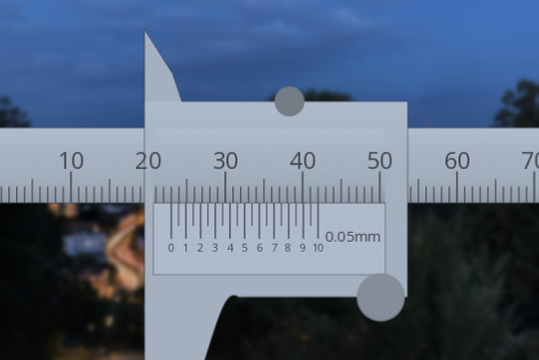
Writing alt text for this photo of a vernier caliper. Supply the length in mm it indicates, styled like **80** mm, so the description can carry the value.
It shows **23.0** mm
